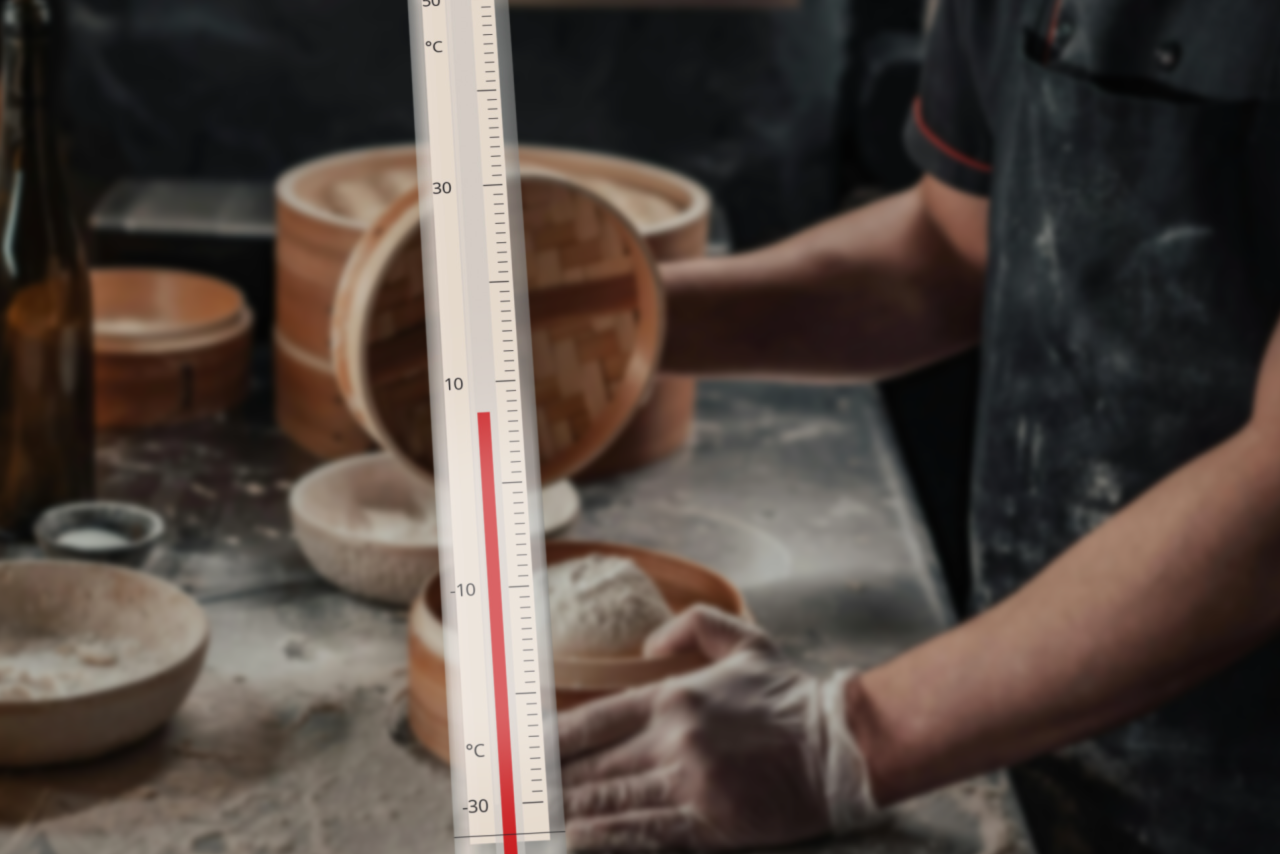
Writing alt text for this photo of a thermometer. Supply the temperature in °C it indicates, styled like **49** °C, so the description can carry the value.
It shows **7** °C
